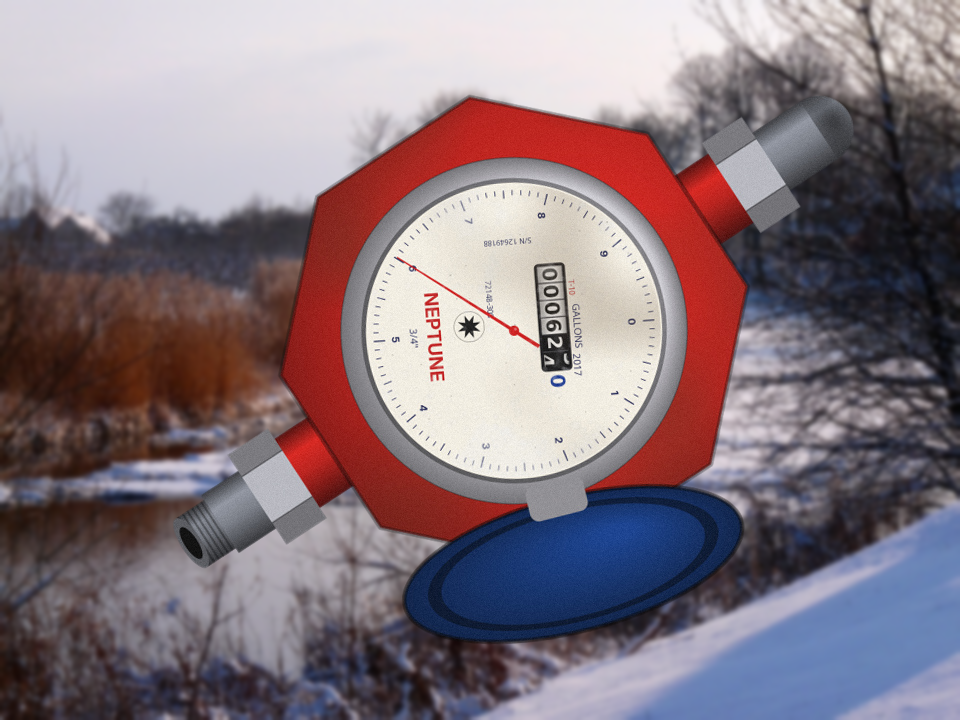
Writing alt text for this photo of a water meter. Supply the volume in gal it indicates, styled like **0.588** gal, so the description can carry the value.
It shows **6236.0** gal
